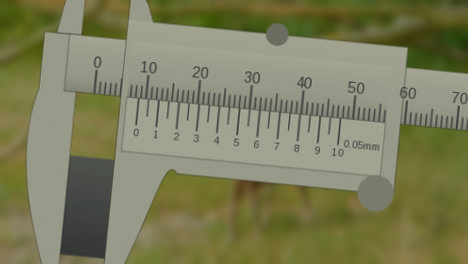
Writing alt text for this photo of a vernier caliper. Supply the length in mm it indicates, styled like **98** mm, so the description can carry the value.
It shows **8.6** mm
